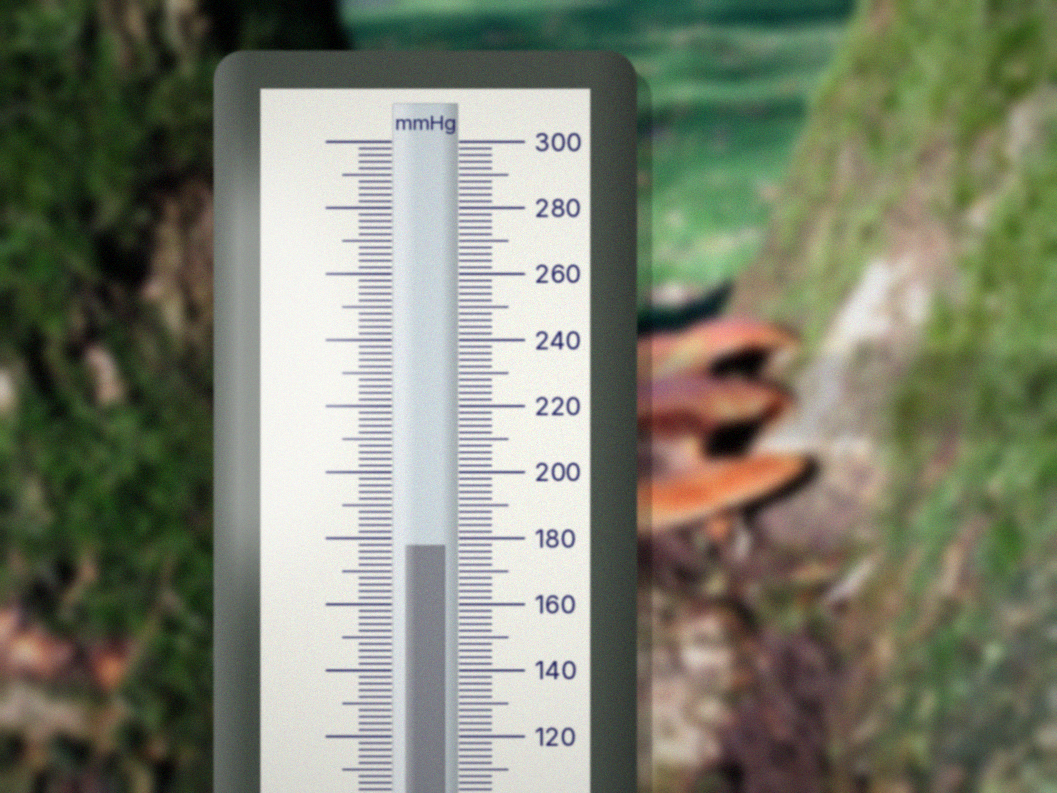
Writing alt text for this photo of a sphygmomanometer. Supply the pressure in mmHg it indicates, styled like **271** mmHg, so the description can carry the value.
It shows **178** mmHg
